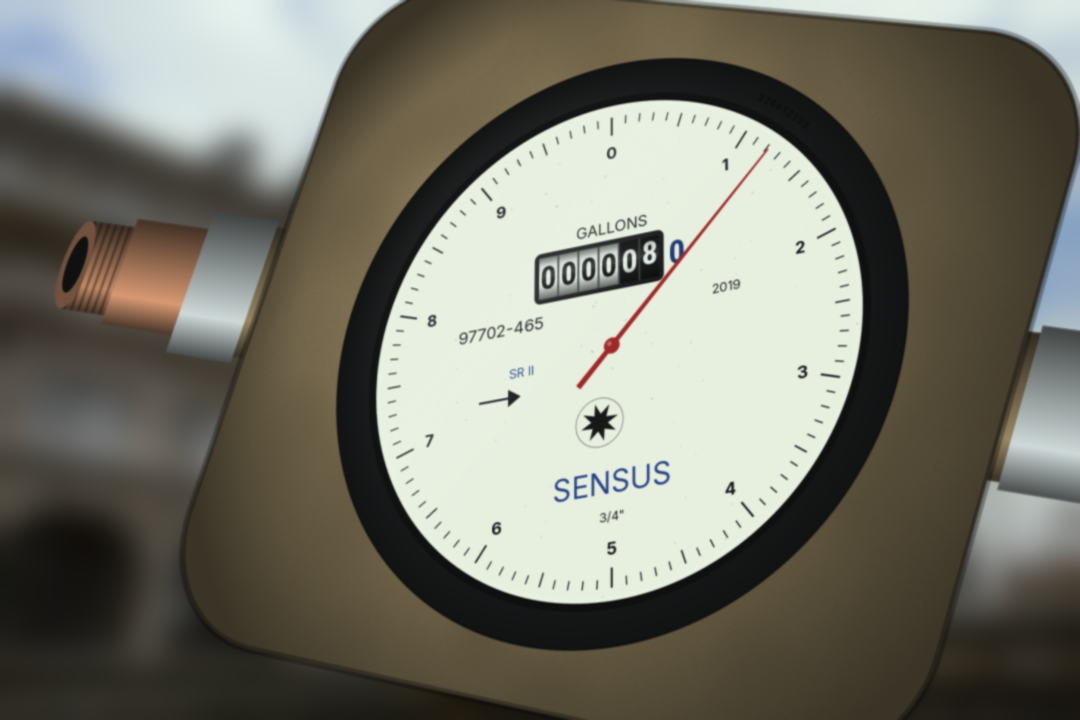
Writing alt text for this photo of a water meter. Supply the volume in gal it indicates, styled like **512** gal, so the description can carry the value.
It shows **81.2** gal
